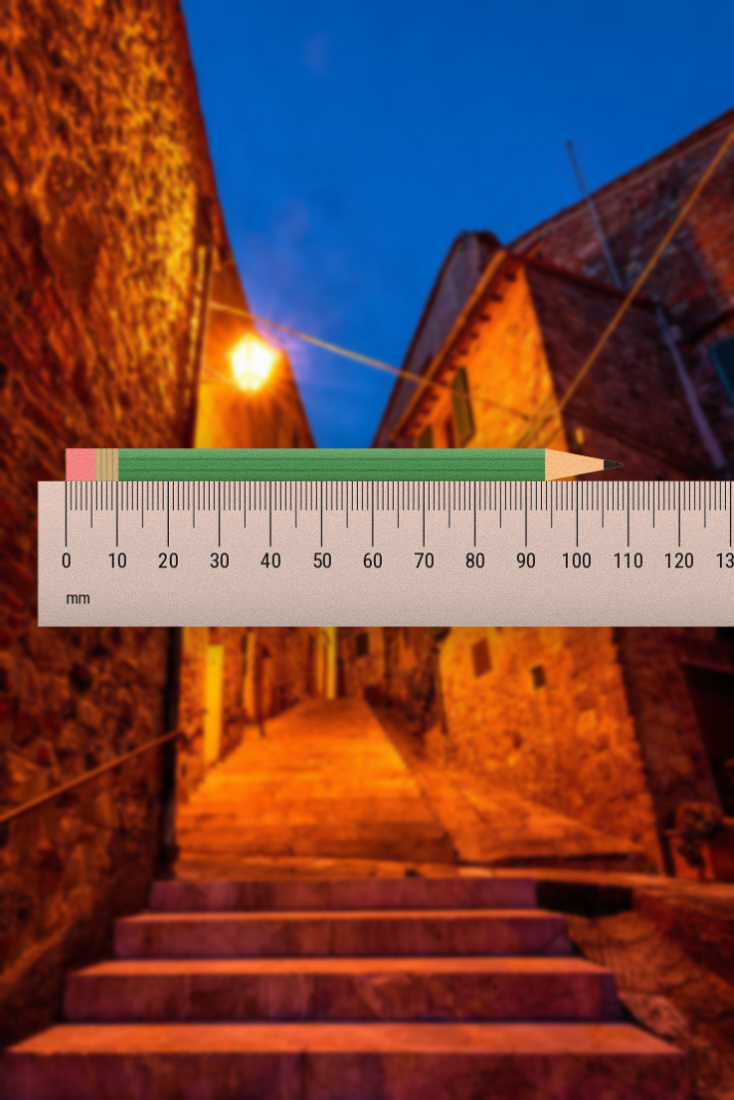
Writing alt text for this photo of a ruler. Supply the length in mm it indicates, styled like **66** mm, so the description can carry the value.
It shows **109** mm
